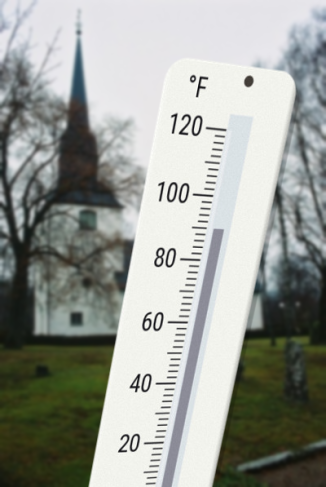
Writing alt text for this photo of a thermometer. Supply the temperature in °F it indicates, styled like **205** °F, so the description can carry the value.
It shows **90** °F
